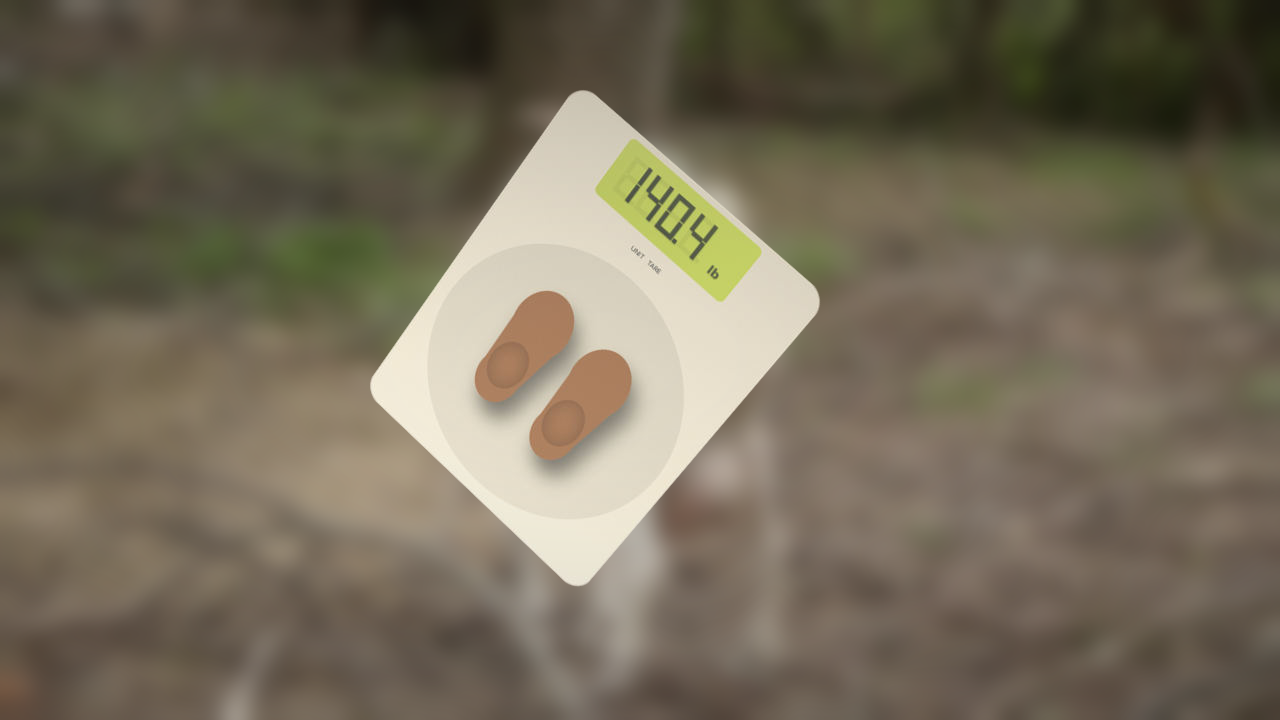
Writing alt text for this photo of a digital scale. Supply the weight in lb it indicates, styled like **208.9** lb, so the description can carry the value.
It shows **140.4** lb
